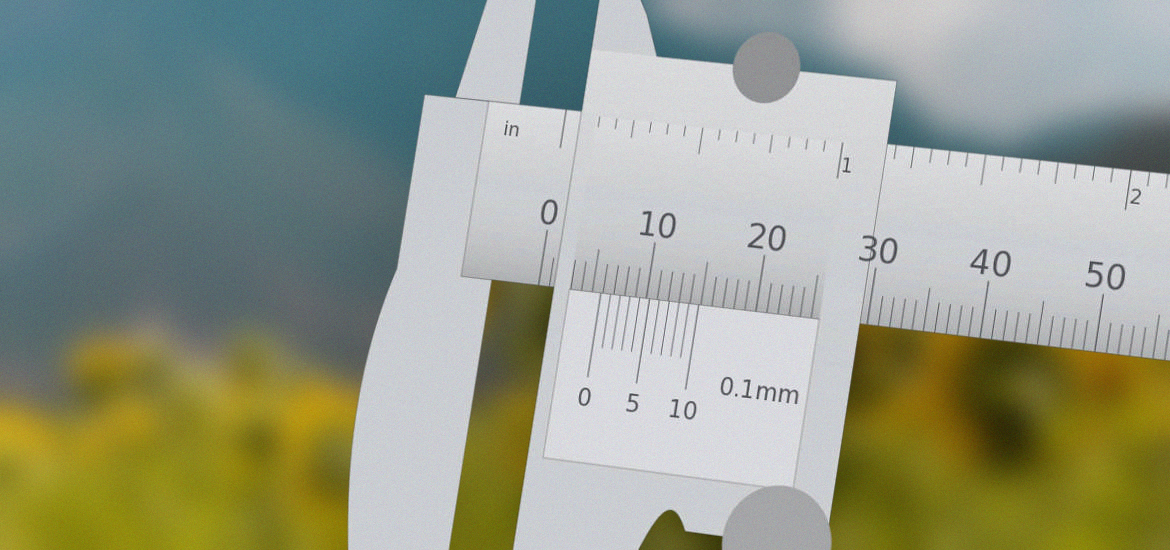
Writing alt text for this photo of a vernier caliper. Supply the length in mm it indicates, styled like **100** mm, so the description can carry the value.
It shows **5.8** mm
